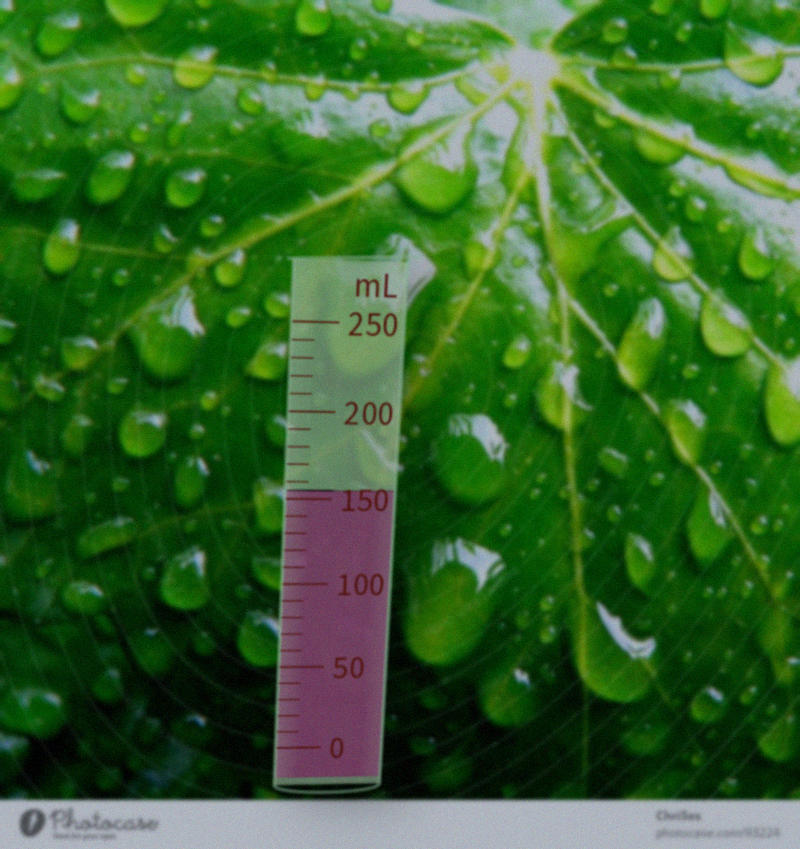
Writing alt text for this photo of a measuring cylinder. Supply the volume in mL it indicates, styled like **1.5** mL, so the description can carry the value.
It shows **155** mL
